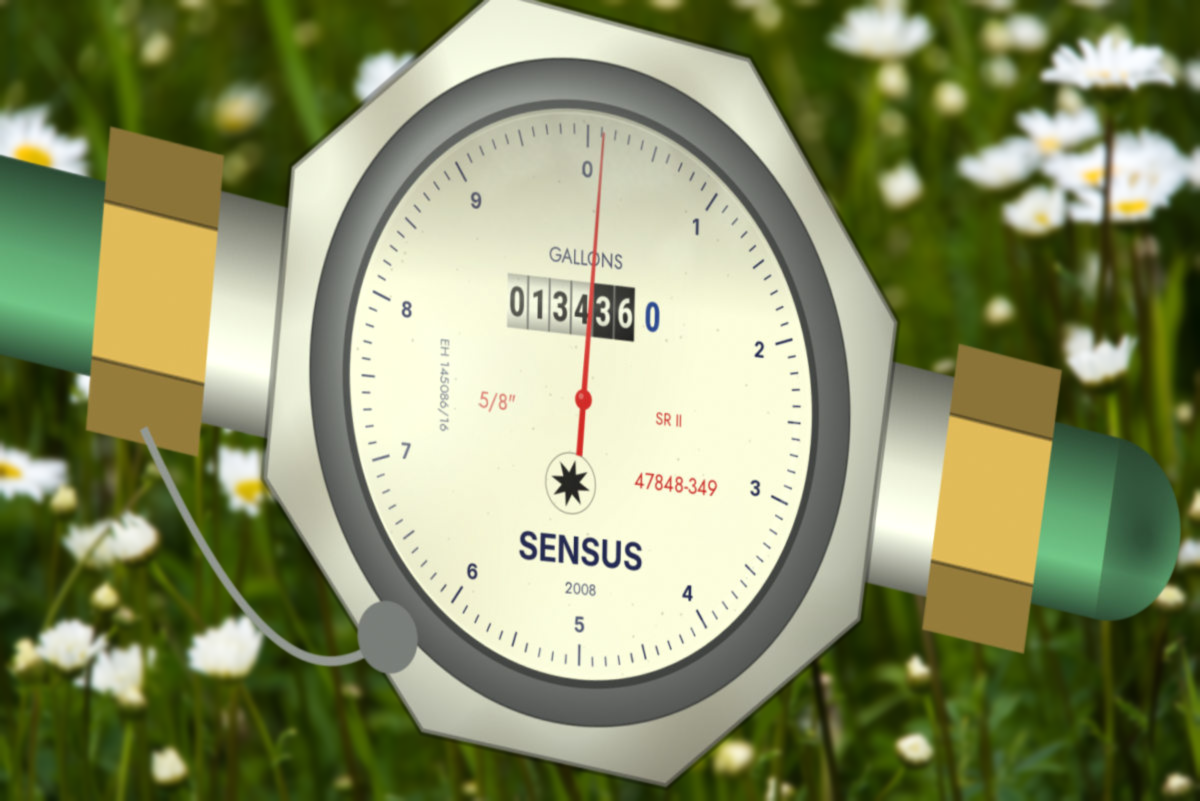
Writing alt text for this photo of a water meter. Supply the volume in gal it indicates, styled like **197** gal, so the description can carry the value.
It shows **134360.1** gal
